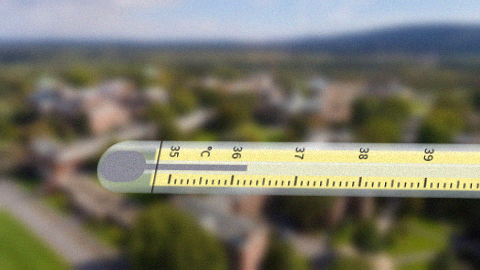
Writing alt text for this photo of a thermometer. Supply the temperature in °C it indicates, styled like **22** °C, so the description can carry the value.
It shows **36.2** °C
